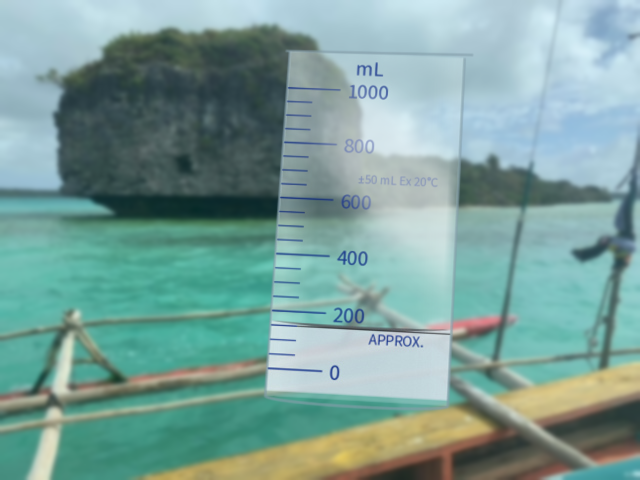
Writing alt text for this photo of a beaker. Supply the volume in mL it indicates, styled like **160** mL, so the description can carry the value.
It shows **150** mL
